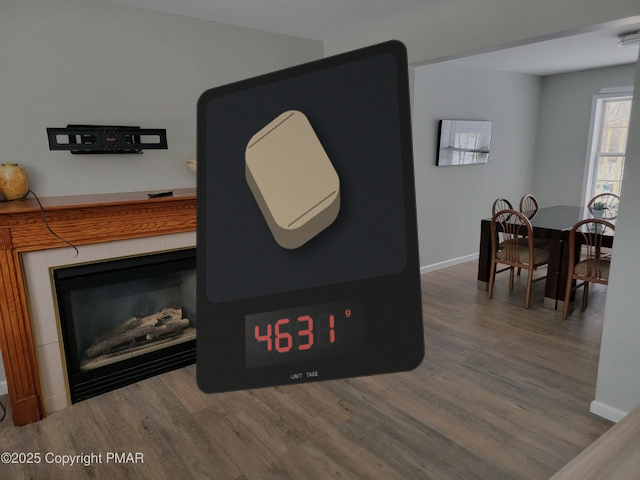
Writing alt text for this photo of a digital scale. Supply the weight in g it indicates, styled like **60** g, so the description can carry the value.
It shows **4631** g
